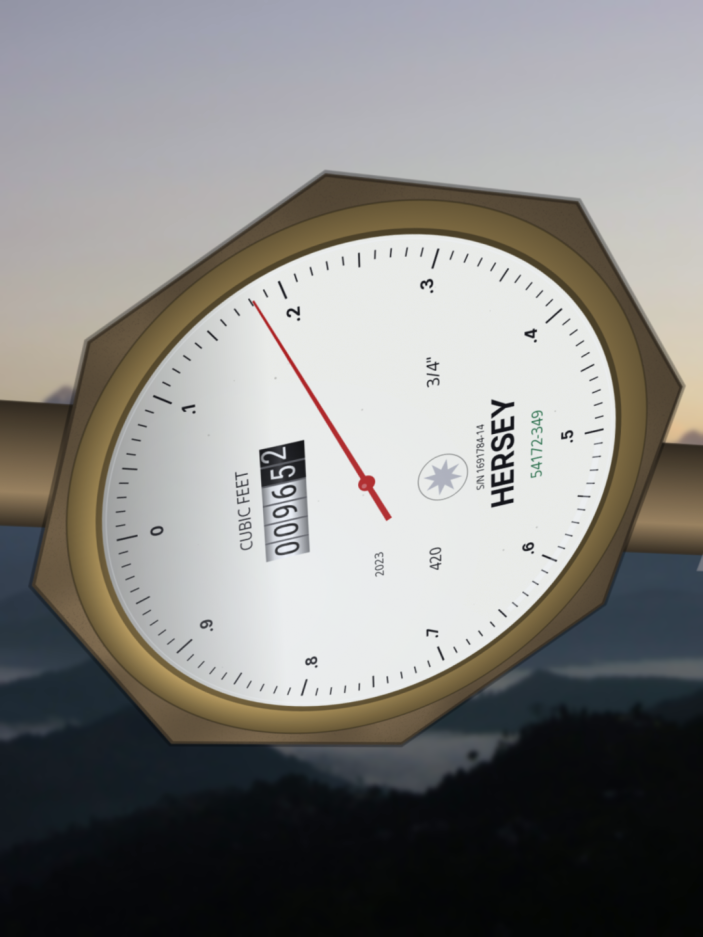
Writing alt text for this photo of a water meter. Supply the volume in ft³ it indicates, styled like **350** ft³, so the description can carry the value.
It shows **9652.18** ft³
